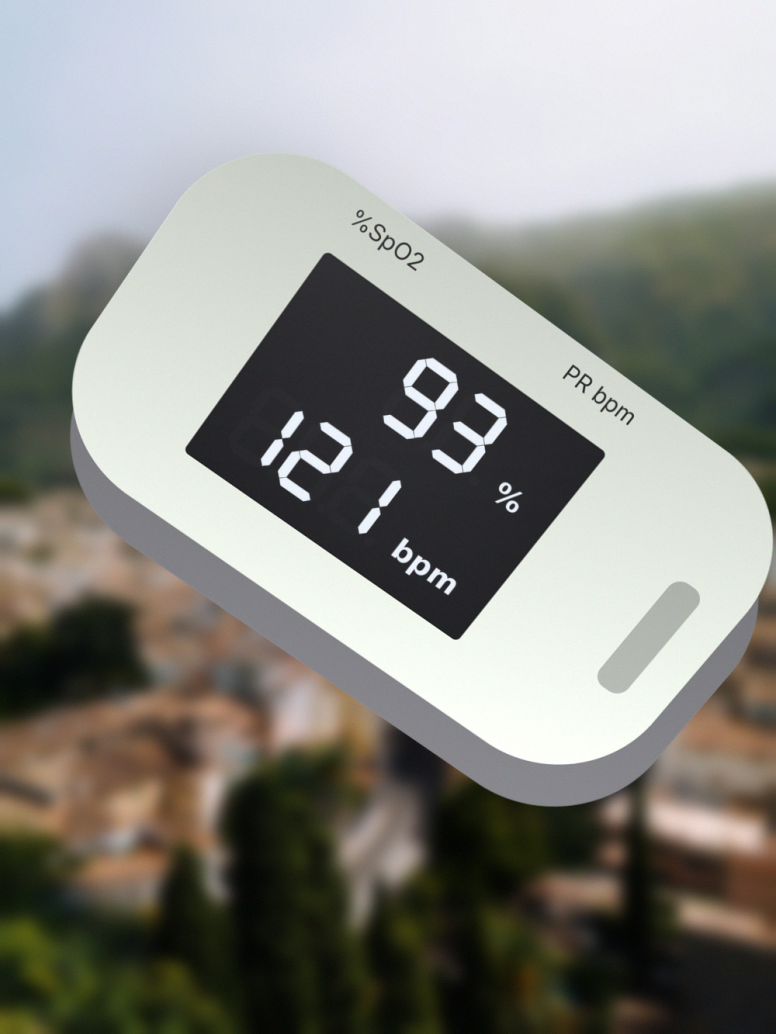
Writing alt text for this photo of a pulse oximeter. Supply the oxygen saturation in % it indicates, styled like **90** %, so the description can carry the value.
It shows **93** %
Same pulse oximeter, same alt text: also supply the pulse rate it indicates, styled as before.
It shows **121** bpm
